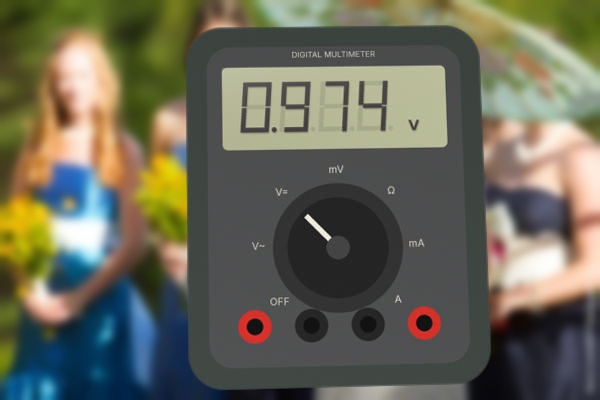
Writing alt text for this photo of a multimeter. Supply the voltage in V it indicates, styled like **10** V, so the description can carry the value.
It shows **0.974** V
